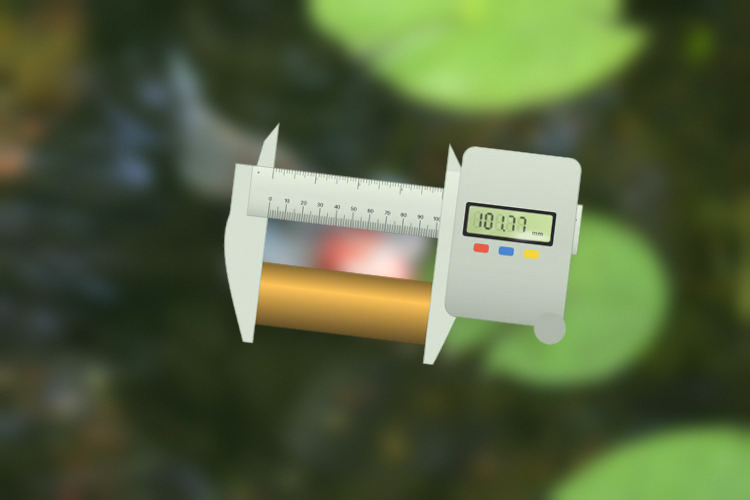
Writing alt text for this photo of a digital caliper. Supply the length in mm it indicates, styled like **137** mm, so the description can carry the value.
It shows **101.77** mm
